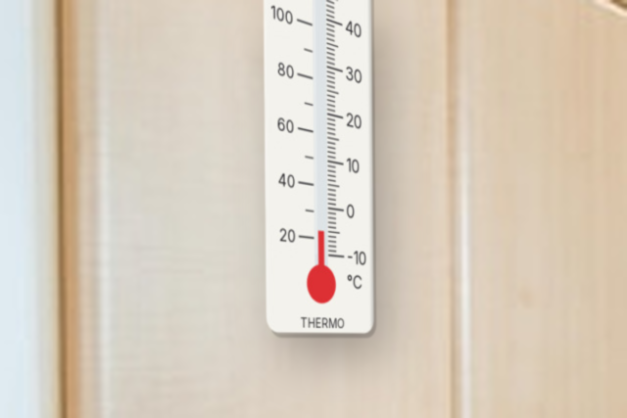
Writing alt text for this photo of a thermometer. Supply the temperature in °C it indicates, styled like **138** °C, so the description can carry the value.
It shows **-5** °C
